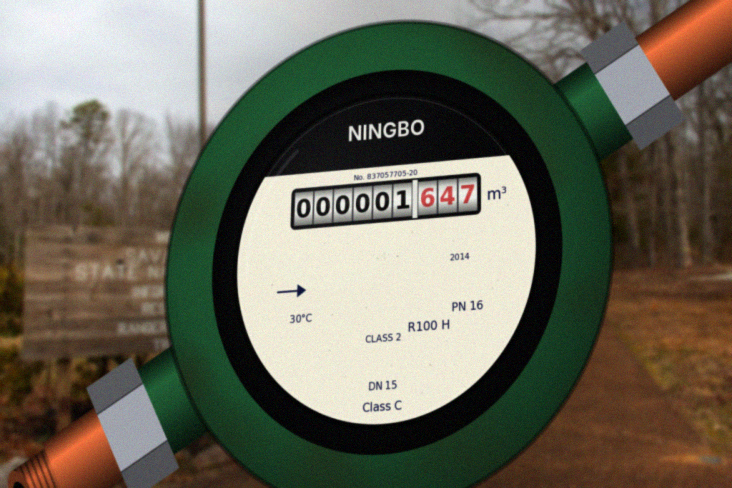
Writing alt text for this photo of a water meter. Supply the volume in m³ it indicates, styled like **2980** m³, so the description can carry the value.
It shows **1.647** m³
